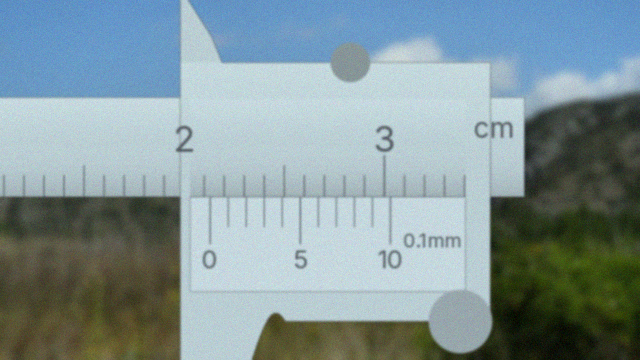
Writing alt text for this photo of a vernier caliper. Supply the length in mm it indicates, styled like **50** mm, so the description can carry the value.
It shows **21.3** mm
